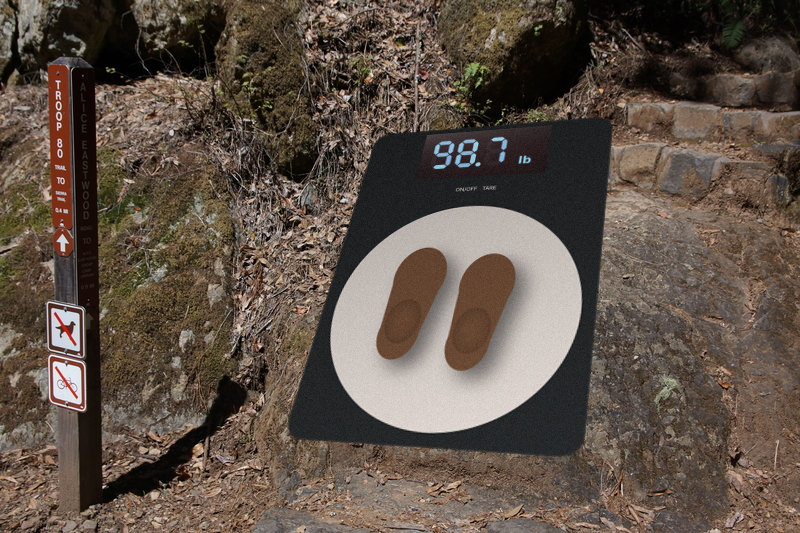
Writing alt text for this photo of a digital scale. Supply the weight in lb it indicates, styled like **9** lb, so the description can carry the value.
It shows **98.7** lb
